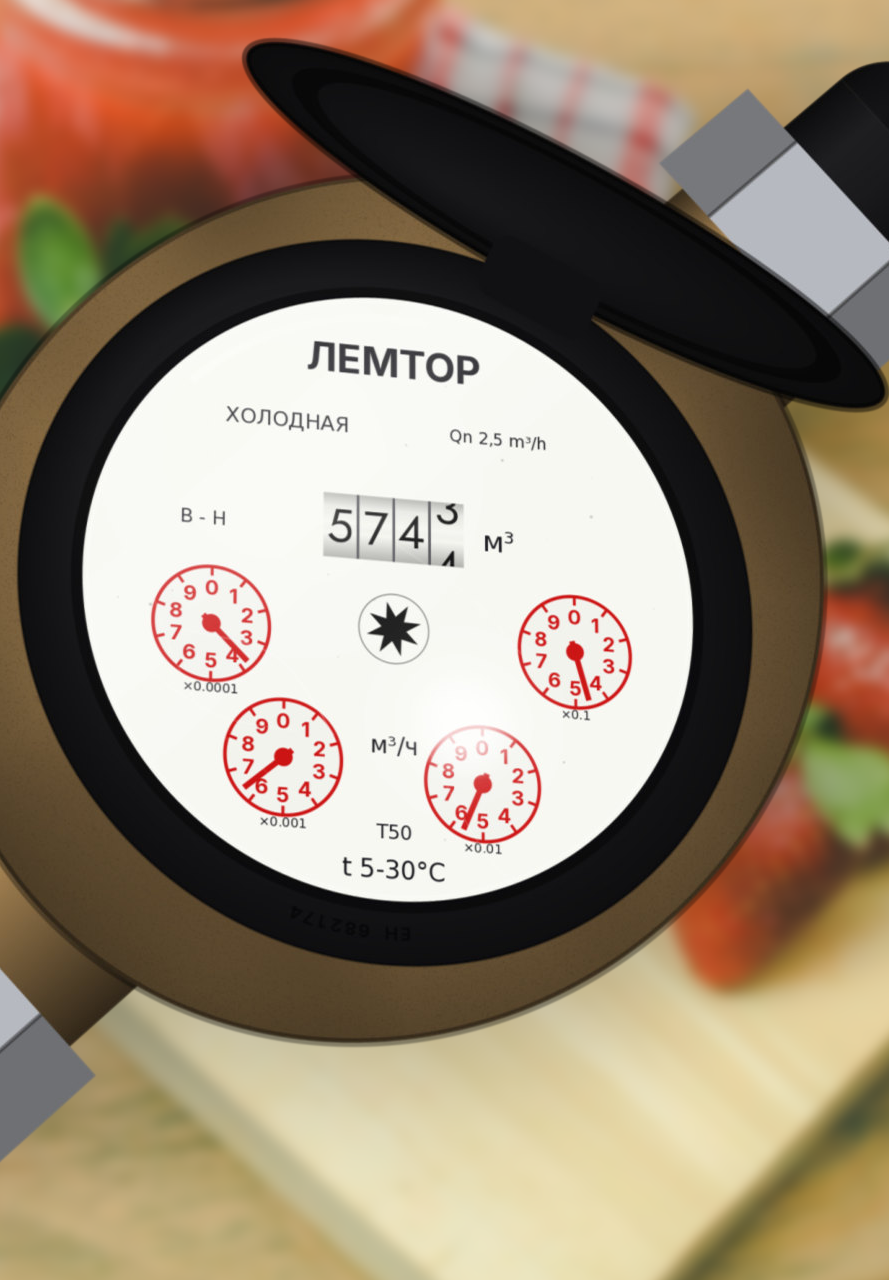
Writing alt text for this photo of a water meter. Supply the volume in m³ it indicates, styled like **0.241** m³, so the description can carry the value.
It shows **5743.4563** m³
